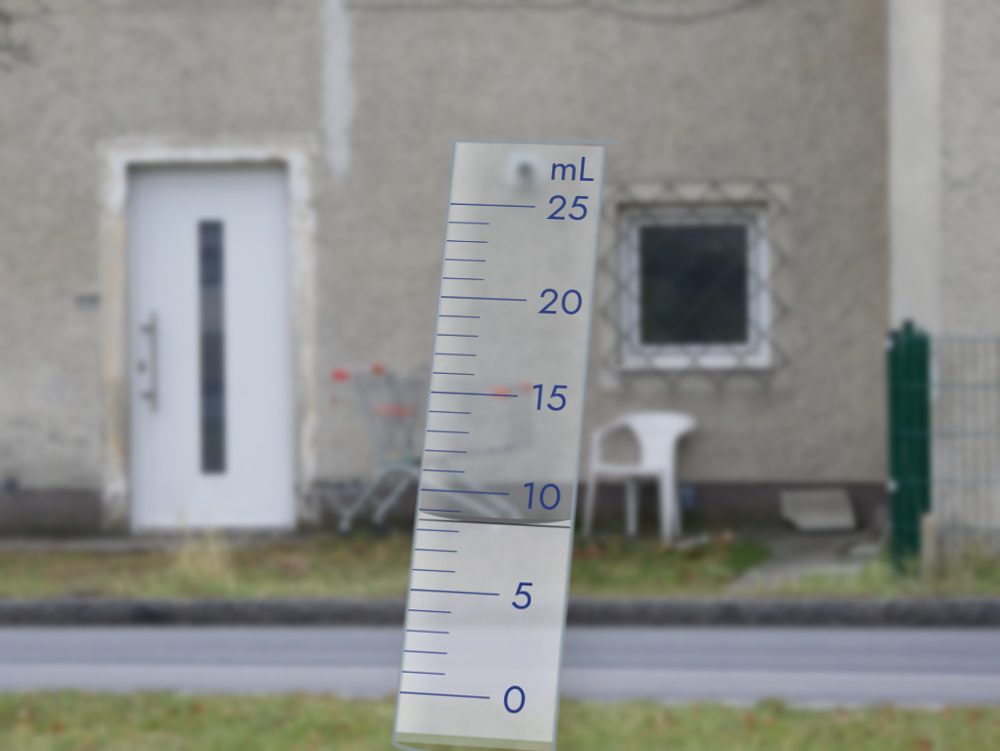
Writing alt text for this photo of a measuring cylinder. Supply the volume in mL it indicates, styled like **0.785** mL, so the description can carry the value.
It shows **8.5** mL
